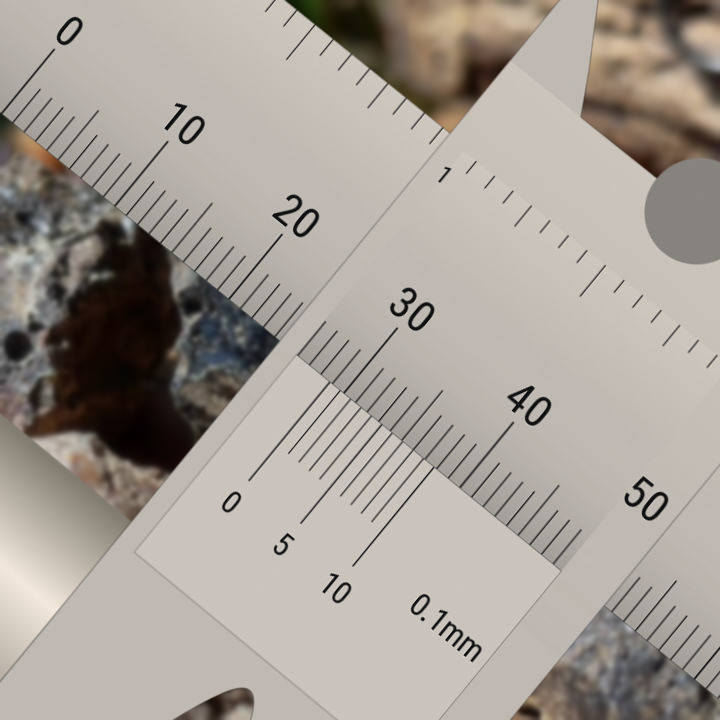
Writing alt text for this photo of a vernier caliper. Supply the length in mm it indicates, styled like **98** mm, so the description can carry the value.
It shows **28.8** mm
